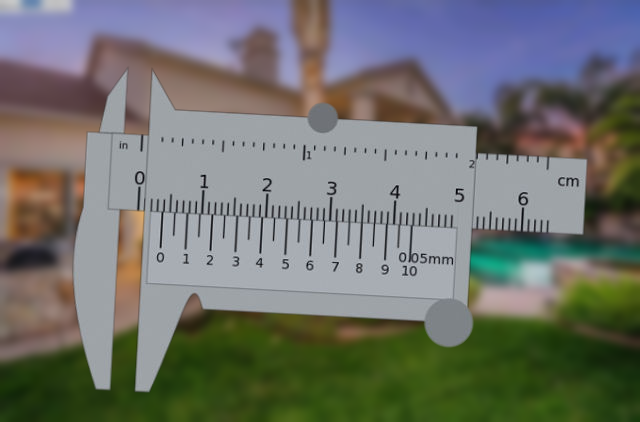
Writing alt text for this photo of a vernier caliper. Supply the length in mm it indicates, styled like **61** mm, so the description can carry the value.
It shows **3.8** mm
